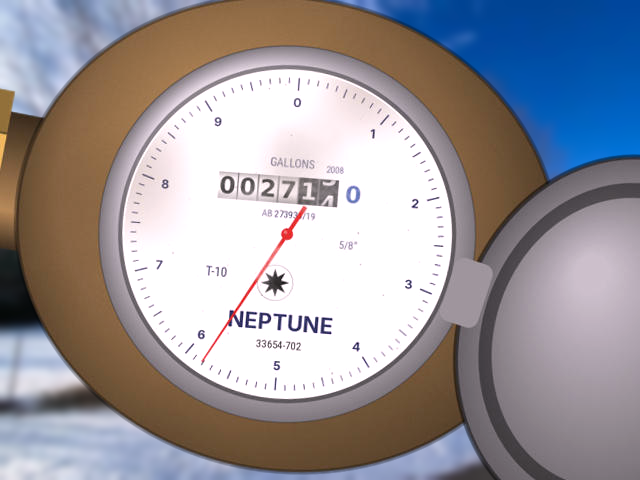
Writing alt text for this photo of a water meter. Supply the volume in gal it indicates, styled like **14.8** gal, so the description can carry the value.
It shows **27135.8** gal
